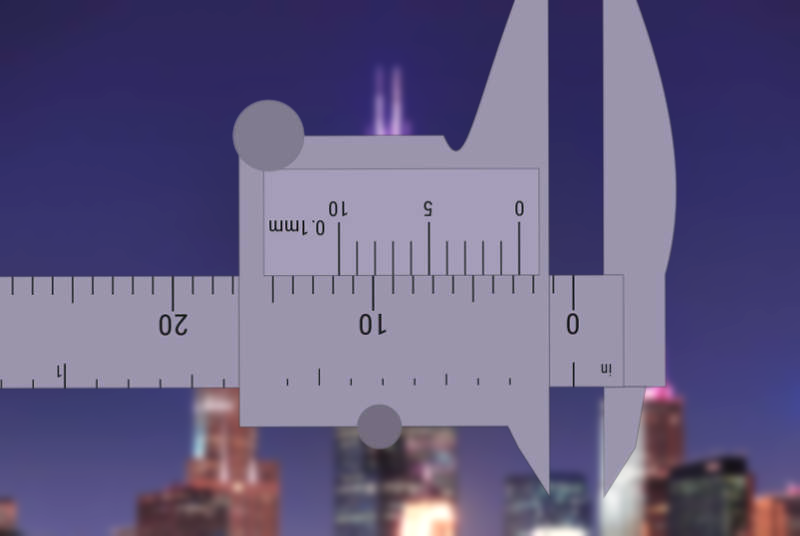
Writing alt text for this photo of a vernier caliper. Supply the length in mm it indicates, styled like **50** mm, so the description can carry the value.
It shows **2.7** mm
